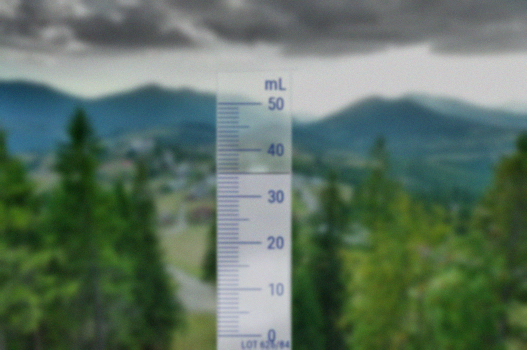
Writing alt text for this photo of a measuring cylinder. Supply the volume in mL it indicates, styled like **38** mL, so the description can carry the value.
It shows **35** mL
